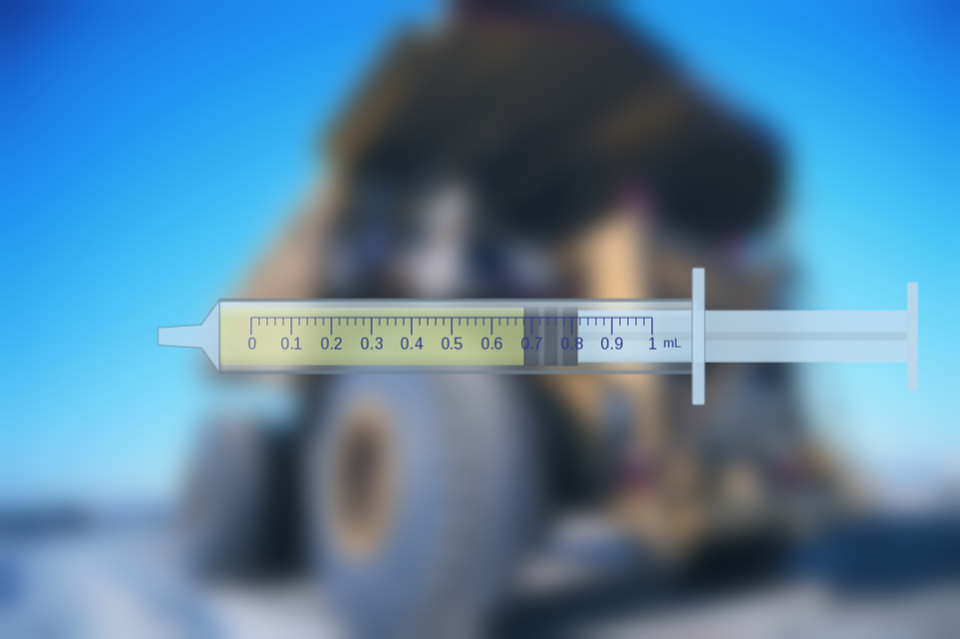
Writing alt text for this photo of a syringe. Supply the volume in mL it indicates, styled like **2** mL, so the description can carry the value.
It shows **0.68** mL
